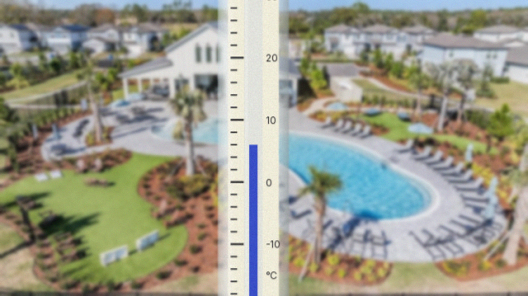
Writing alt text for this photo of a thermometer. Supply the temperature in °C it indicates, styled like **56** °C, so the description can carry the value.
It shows **6** °C
